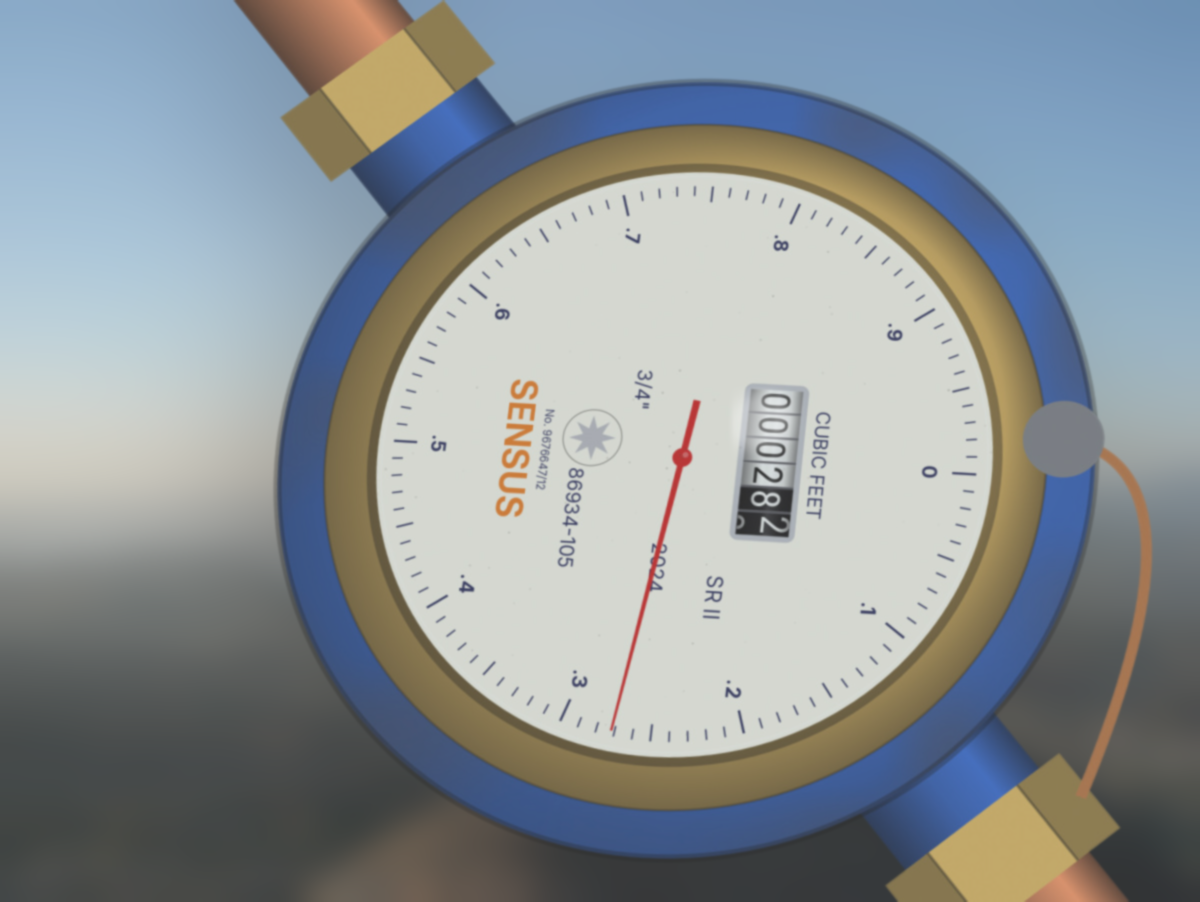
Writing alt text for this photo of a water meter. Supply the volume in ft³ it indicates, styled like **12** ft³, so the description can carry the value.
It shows **282.27** ft³
